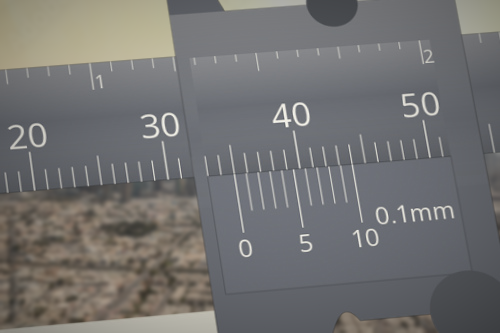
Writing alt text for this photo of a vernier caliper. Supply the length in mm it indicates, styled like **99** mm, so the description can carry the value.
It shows **35.0** mm
